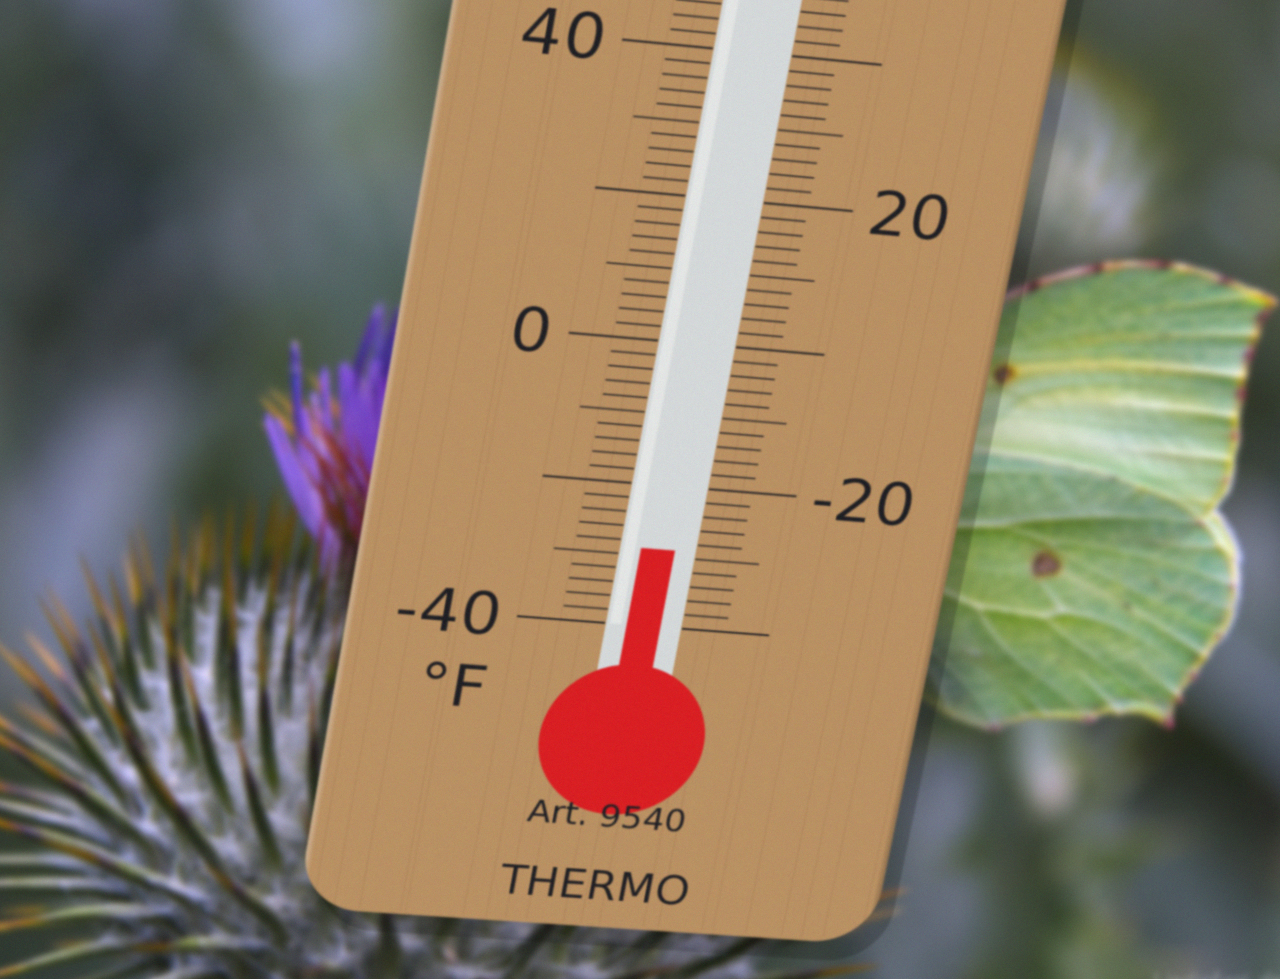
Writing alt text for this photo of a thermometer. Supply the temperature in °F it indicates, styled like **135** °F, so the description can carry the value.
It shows **-29** °F
